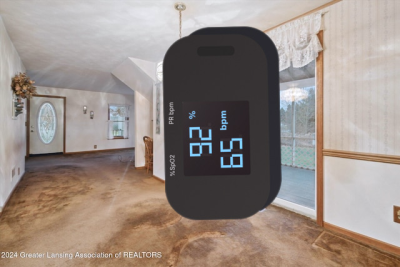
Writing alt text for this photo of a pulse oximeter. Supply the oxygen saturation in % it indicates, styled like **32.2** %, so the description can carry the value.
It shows **92** %
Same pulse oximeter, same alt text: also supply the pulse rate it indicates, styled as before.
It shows **65** bpm
